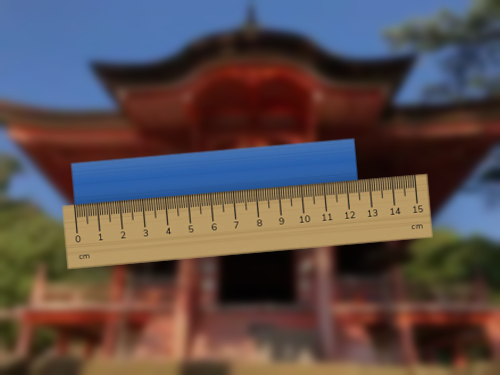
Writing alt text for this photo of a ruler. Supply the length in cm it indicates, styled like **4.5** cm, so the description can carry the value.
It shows **12.5** cm
